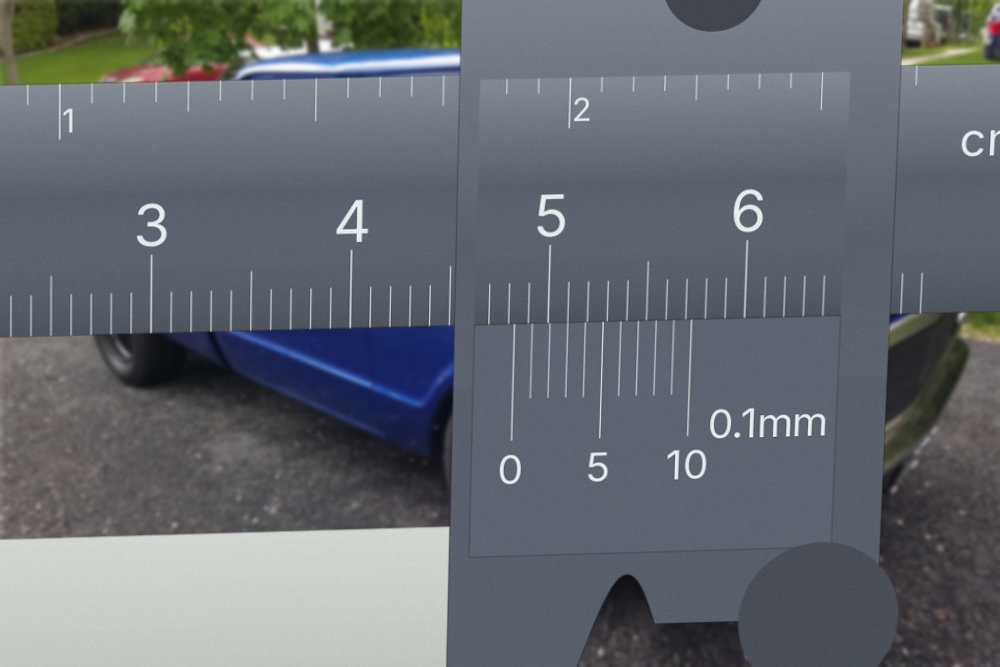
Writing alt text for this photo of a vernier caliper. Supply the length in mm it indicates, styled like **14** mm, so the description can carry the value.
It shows **48.3** mm
